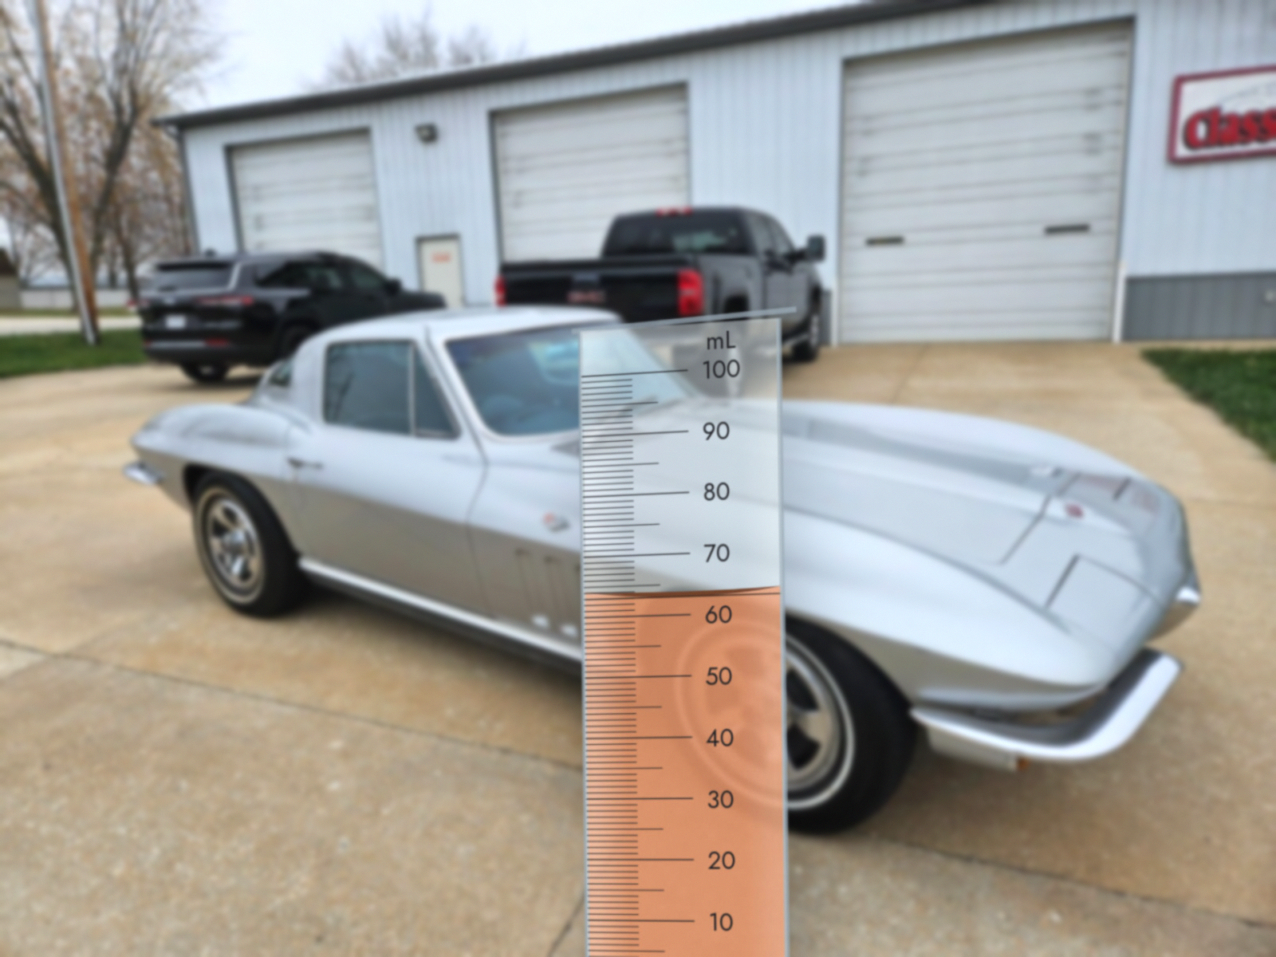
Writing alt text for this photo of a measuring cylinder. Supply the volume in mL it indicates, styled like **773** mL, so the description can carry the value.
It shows **63** mL
